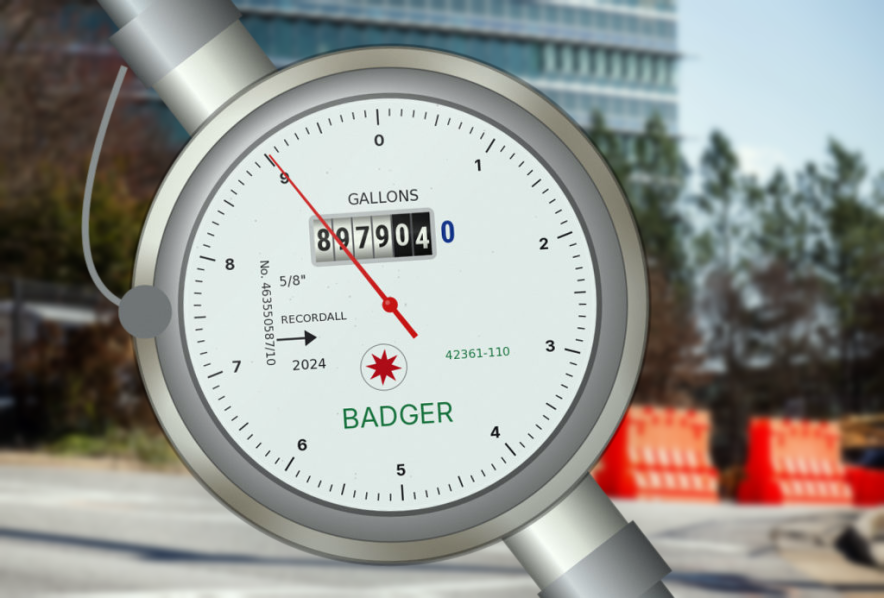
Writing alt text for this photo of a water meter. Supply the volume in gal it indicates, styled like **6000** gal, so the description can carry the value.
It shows **8979039.0** gal
